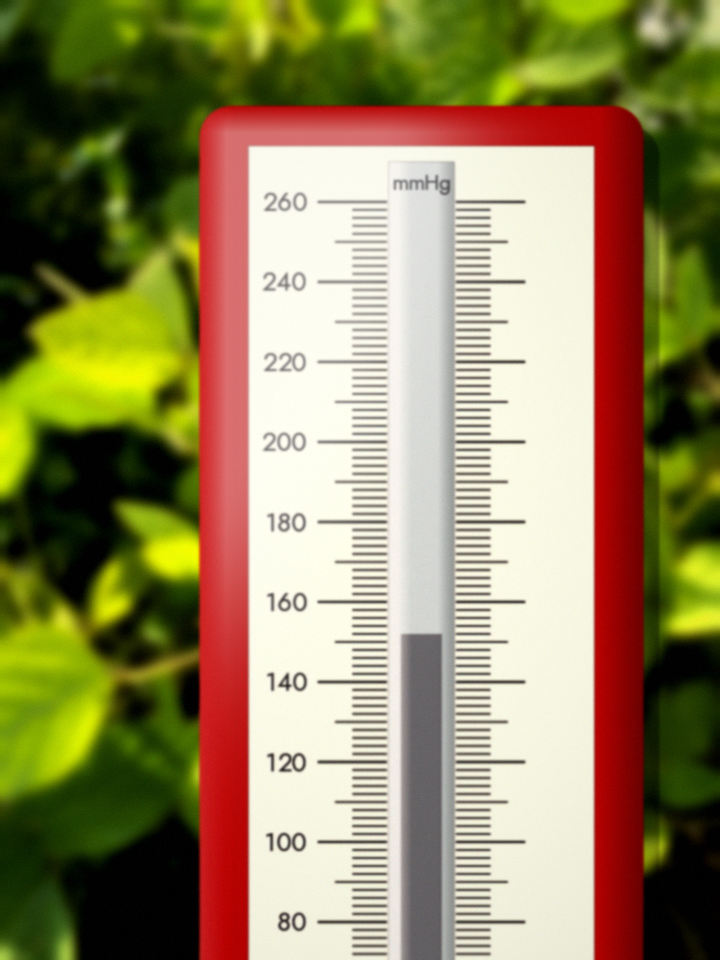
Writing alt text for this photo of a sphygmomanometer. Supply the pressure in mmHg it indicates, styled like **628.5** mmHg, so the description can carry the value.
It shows **152** mmHg
